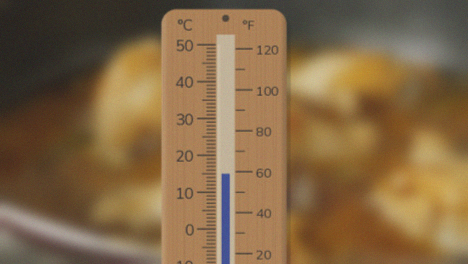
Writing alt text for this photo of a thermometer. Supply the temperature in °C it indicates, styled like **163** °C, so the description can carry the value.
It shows **15** °C
